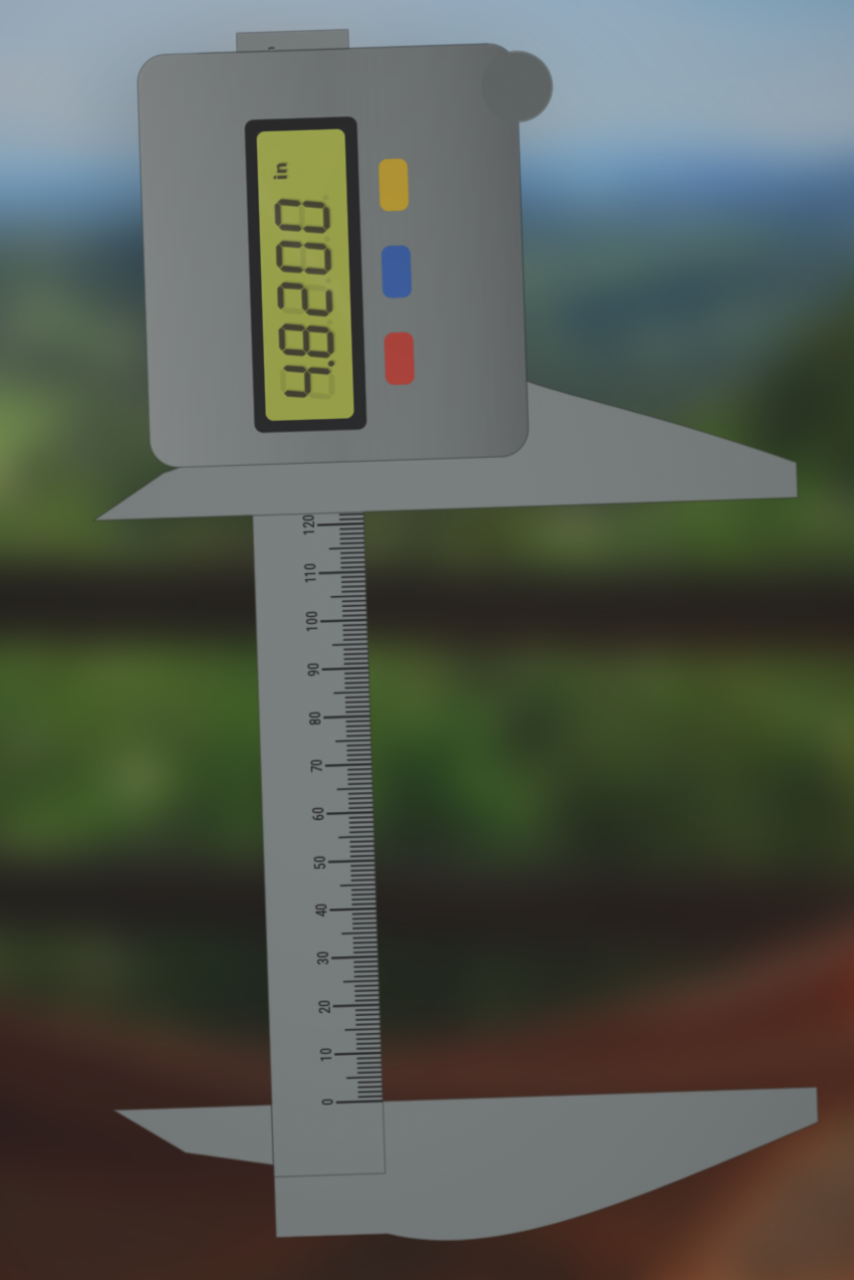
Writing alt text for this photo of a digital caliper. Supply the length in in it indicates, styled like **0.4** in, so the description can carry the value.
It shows **4.8200** in
